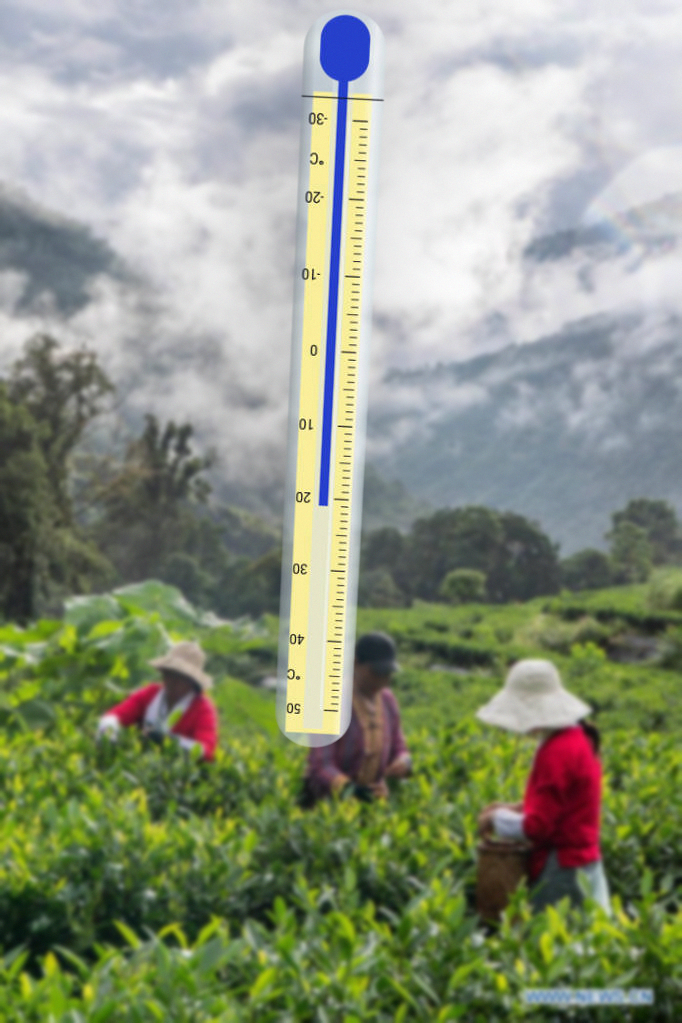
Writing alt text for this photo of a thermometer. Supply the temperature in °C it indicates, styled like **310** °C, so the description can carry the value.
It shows **21** °C
